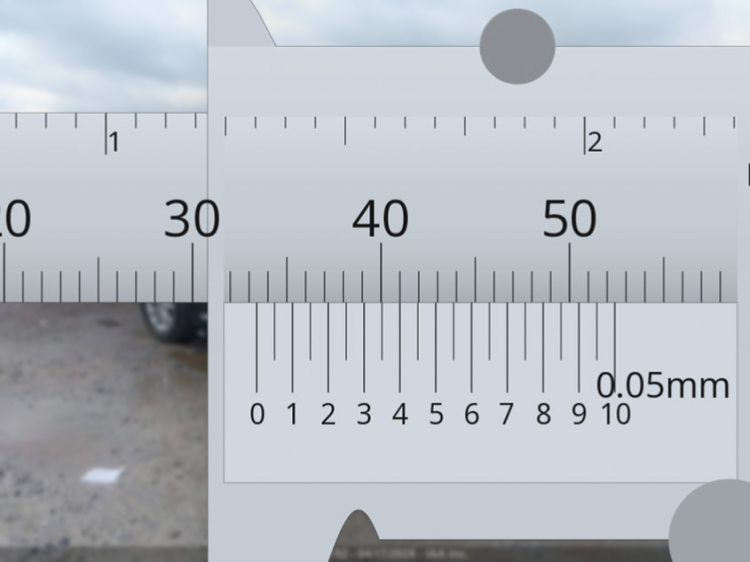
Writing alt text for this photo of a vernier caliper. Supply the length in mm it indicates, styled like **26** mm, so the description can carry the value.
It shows **33.4** mm
